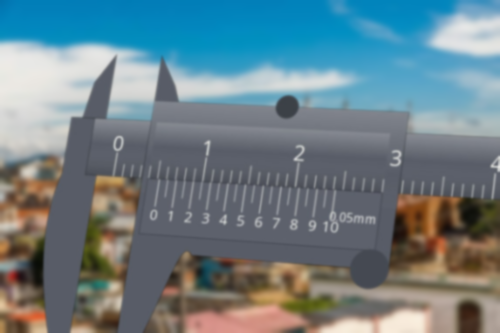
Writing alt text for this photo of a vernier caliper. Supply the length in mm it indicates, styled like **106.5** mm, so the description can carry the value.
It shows **5.2** mm
